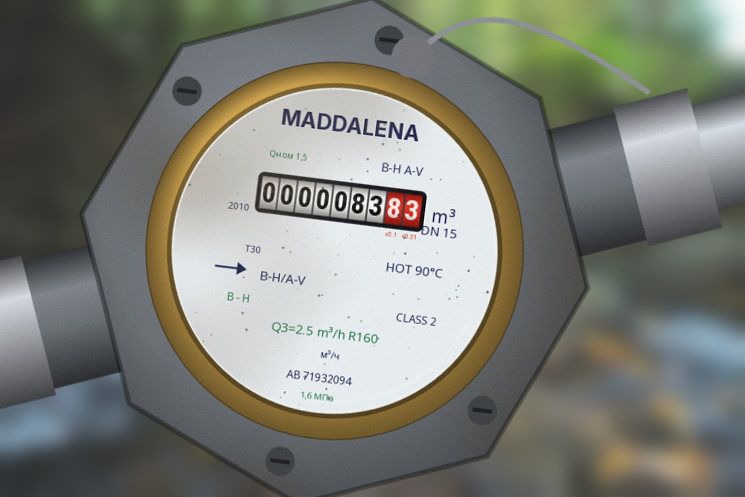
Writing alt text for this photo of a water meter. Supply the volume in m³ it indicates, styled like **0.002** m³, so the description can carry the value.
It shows **83.83** m³
